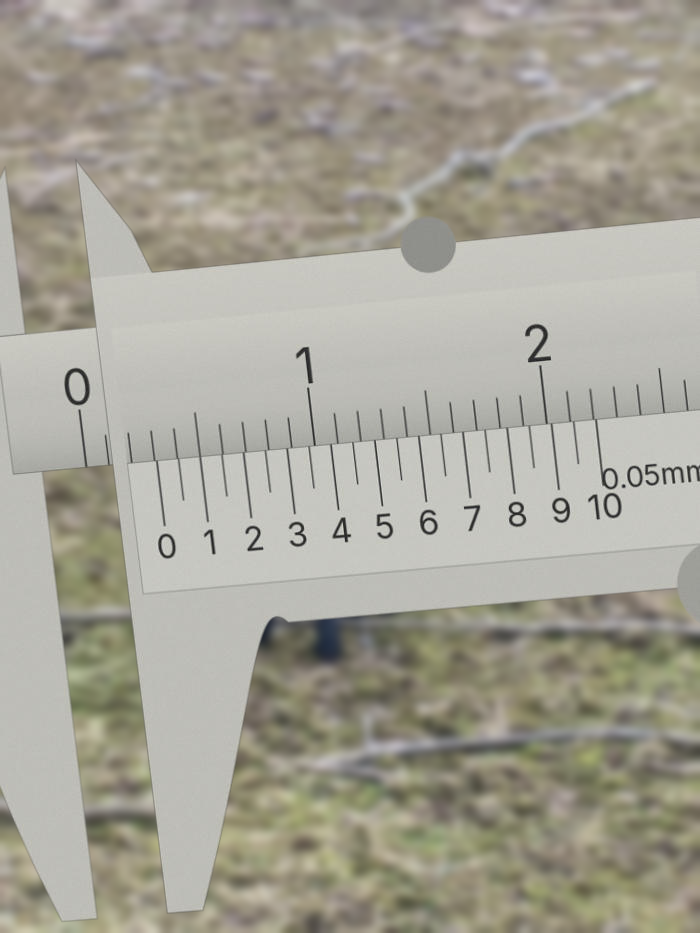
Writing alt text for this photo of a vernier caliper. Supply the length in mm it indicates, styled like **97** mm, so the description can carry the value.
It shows **3.1** mm
